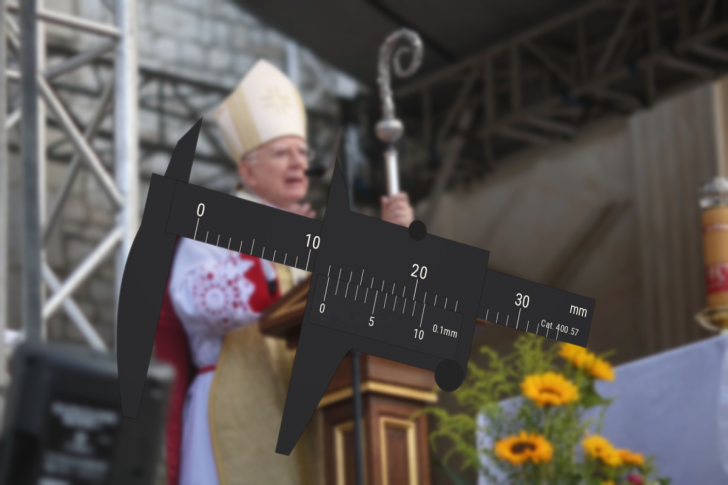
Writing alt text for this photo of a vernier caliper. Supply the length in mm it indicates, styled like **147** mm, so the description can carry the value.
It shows **12.1** mm
